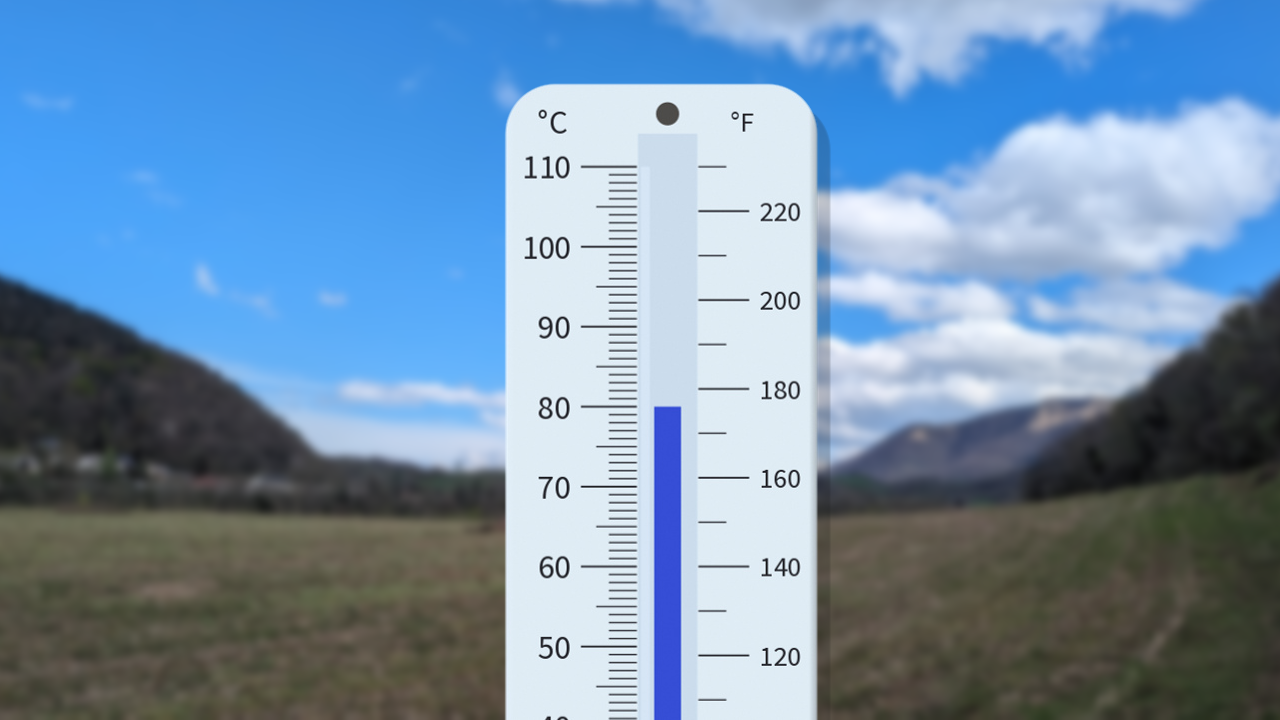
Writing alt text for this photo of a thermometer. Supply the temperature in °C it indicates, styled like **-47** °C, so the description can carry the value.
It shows **80** °C
